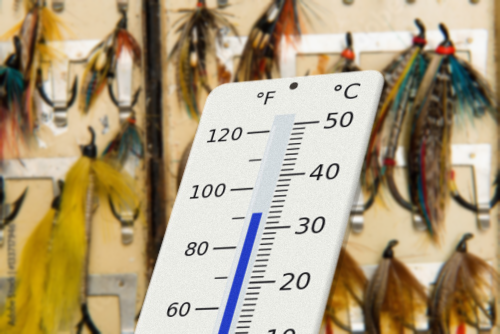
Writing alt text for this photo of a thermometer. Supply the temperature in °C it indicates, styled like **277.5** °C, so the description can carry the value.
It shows **33** °C
